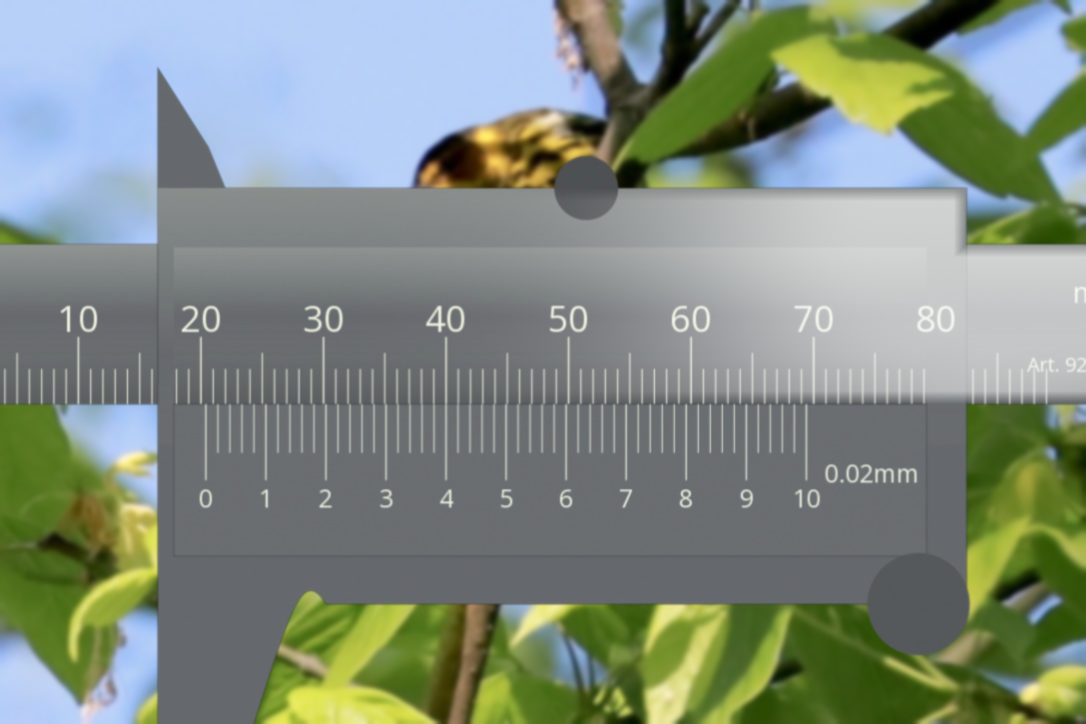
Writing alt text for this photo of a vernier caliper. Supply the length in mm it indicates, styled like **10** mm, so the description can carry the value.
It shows **20.4** mm
